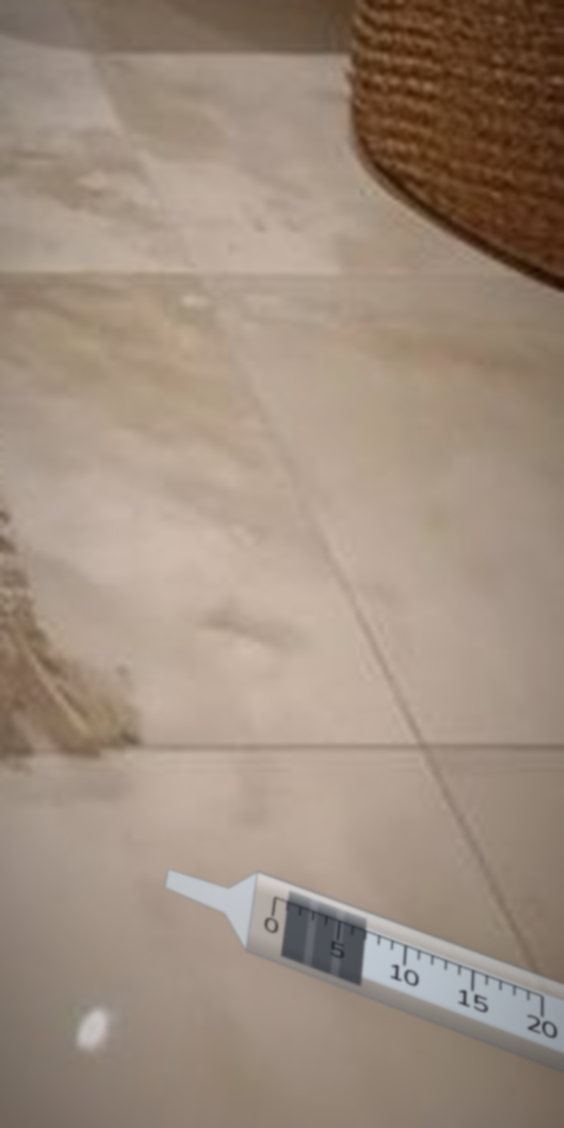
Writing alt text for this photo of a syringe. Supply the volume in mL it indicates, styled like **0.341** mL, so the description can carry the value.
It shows **1** mL
